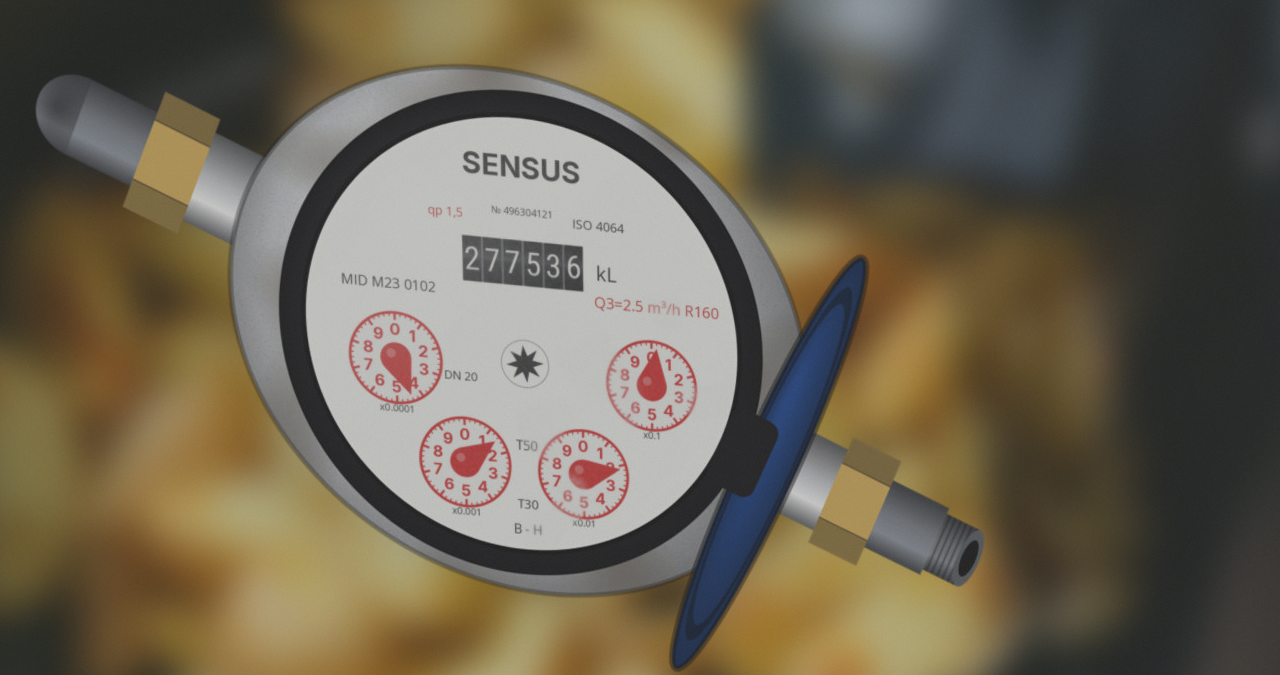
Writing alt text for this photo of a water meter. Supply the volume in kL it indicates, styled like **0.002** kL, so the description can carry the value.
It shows **277536.0214** kL
